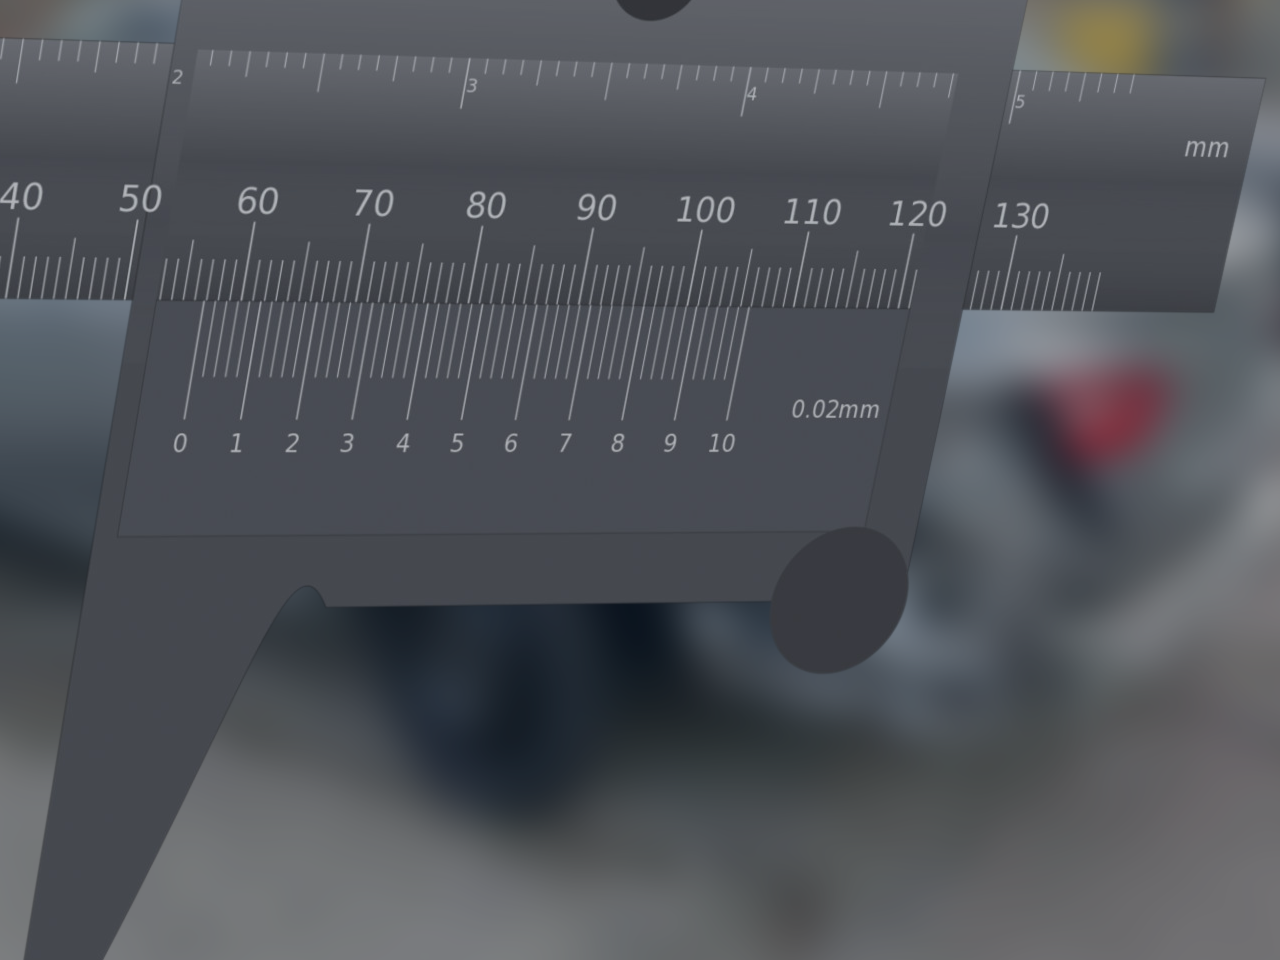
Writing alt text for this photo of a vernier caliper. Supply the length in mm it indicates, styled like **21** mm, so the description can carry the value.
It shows **56.8** mm
